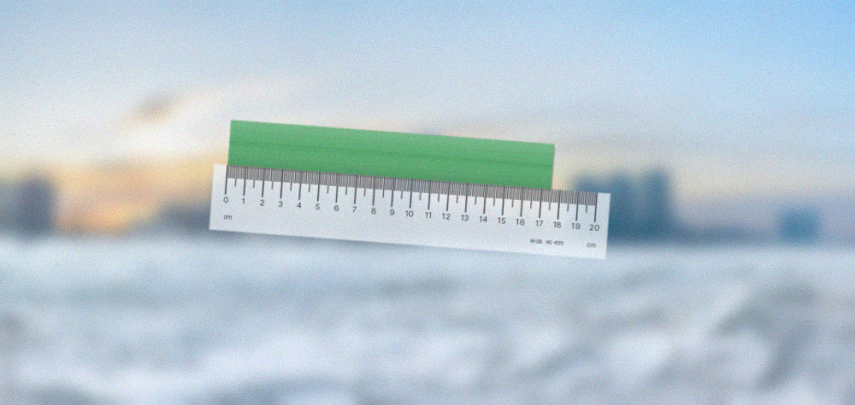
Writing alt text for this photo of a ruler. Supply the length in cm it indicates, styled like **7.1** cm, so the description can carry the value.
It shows **17.5** cm
